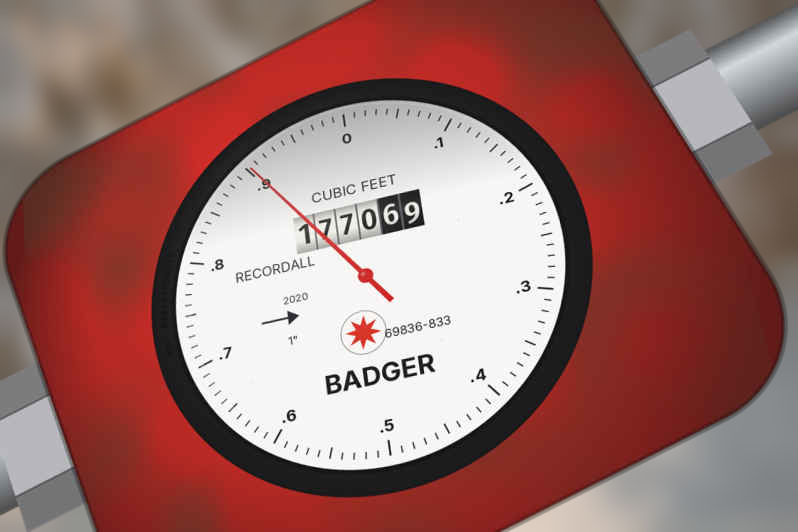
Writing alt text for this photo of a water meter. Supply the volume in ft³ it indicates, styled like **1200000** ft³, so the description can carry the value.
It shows **177068.90** ft³
